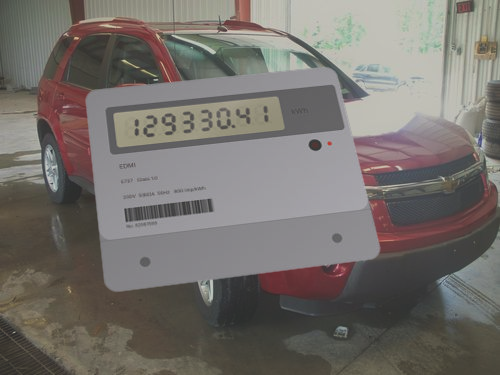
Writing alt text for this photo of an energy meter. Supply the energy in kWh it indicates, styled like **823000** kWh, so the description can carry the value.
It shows **129330.41** kWh
